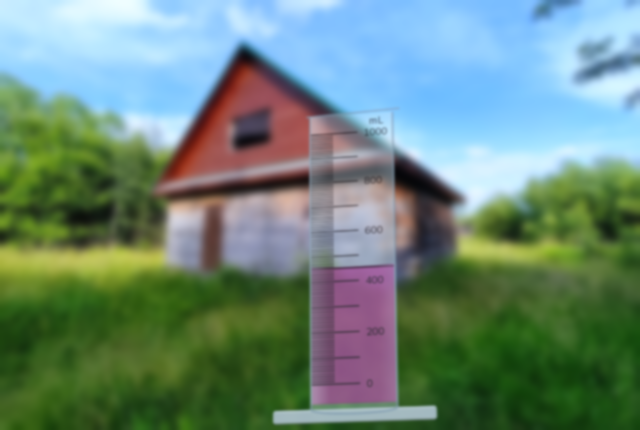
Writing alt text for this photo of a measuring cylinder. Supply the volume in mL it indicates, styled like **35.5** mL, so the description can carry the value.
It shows **450** mL
